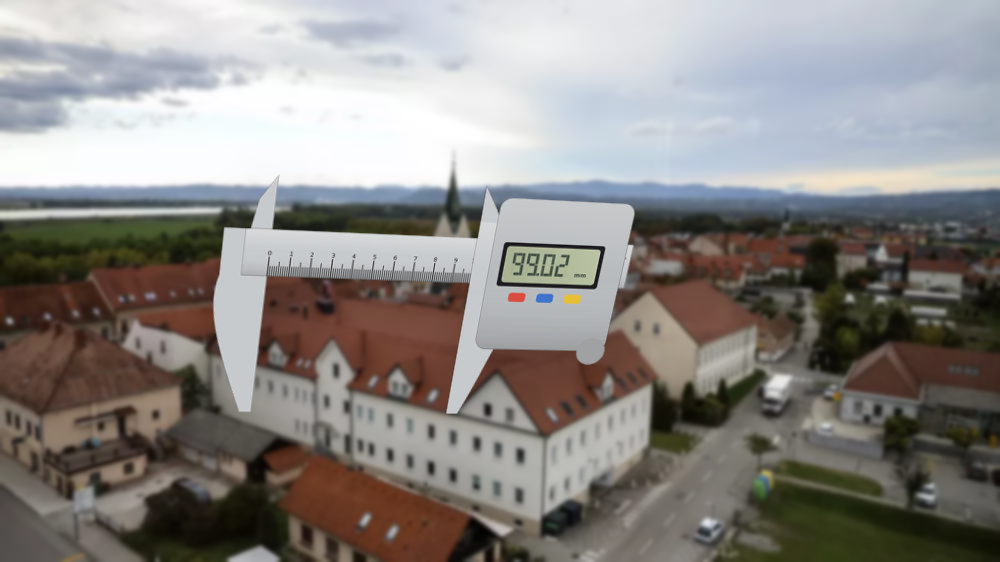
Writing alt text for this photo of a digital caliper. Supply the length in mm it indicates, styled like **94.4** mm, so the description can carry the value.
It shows **99.02** mm
